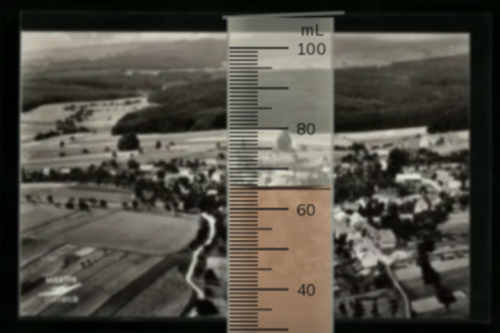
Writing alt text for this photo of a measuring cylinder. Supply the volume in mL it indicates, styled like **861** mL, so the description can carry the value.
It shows **65** mL
